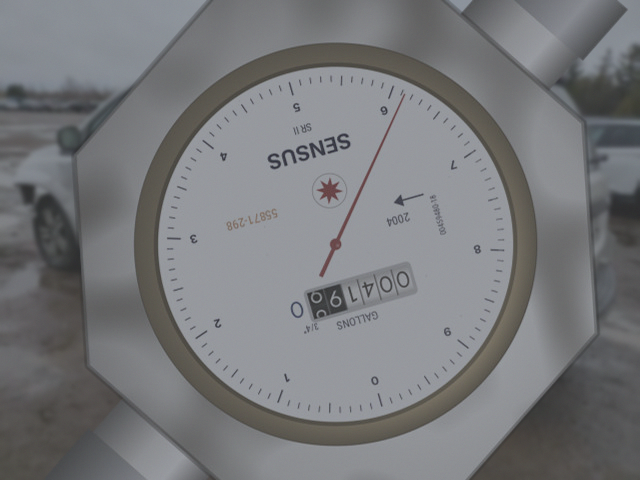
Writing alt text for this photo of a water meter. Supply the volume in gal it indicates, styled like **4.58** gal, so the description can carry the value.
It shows **41986.1** gal
